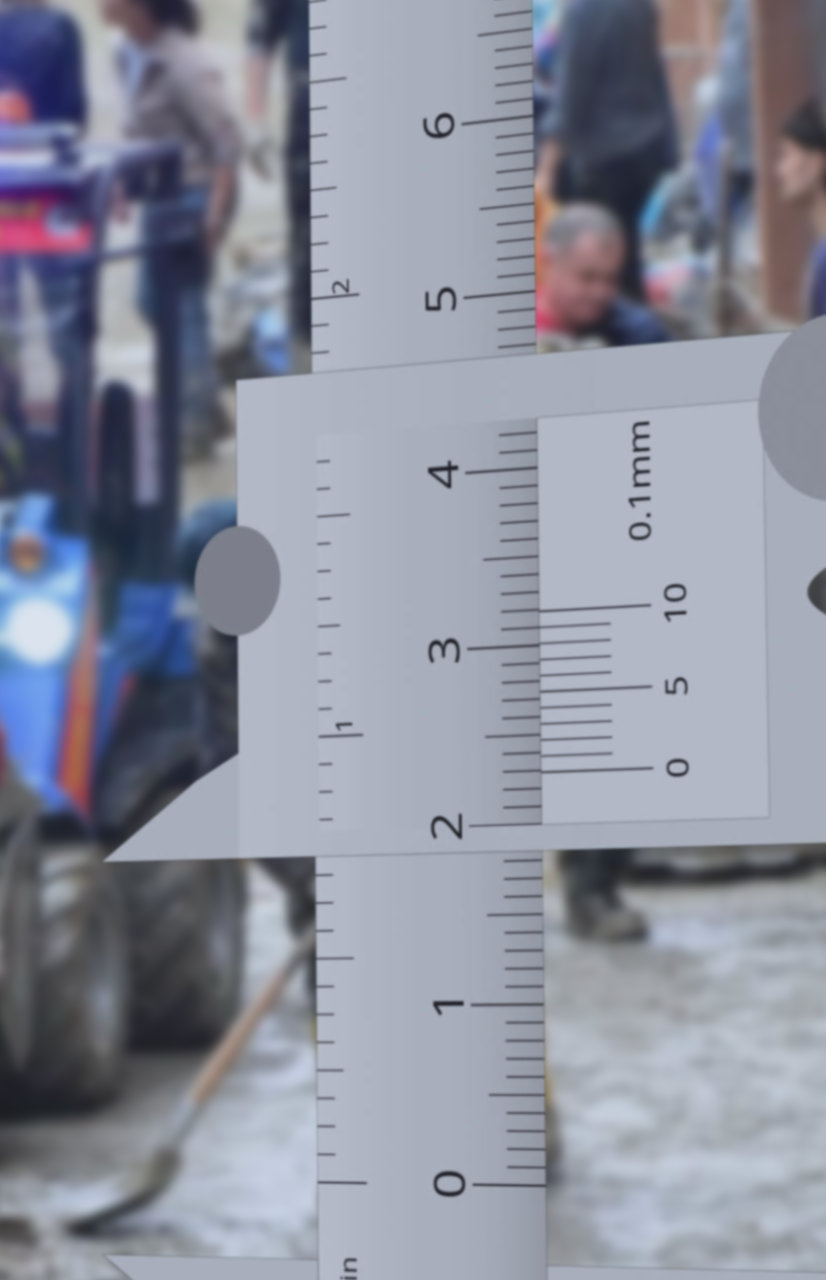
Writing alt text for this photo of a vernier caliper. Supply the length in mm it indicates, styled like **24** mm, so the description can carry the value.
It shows **22.9** mm
